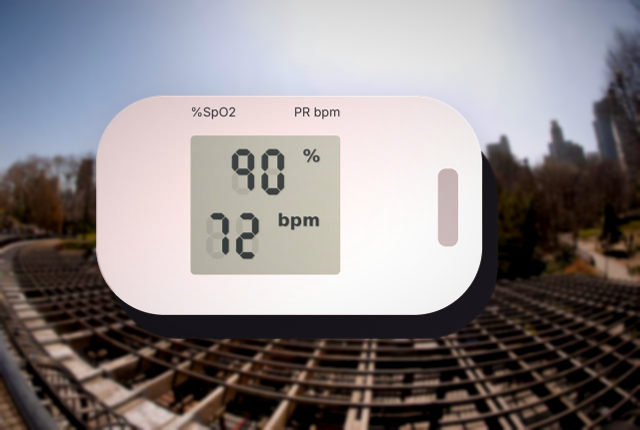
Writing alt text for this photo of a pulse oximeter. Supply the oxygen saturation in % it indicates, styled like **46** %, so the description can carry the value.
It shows **90** %
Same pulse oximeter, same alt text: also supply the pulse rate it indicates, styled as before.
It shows **72** bpm
